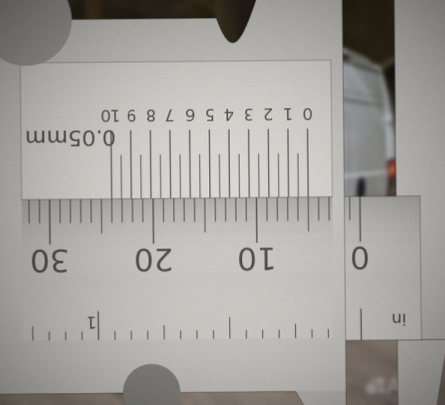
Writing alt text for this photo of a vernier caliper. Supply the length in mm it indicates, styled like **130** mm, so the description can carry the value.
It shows **5.0** mm
